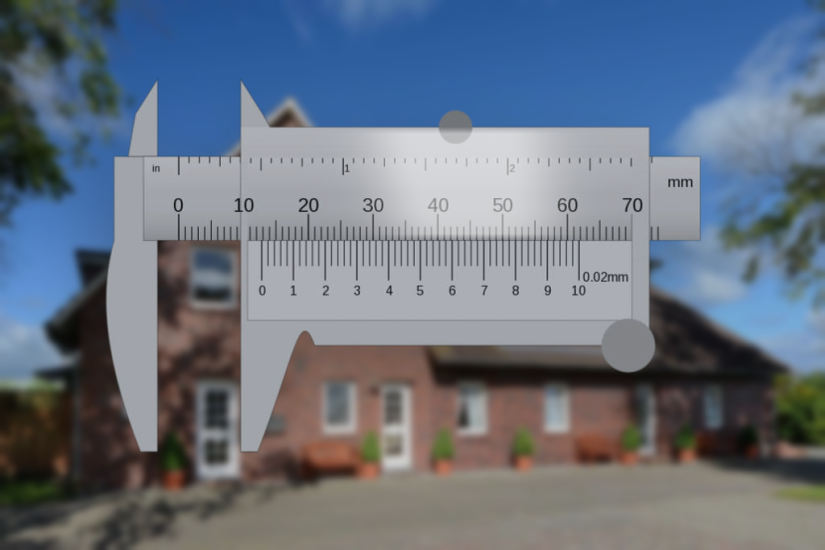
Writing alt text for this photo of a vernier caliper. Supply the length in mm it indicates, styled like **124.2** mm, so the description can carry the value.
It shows **12.8** mm
